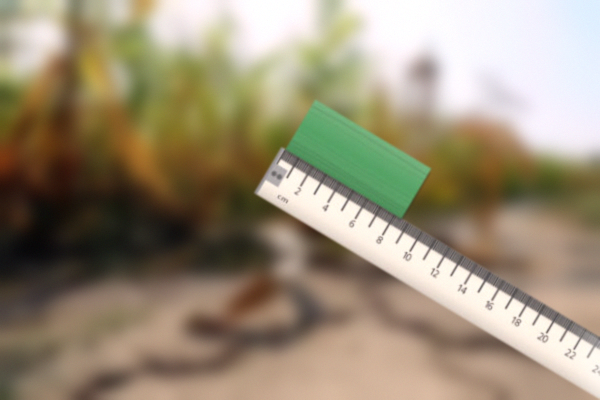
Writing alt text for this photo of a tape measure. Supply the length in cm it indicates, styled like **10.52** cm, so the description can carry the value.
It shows **8.5** cm
